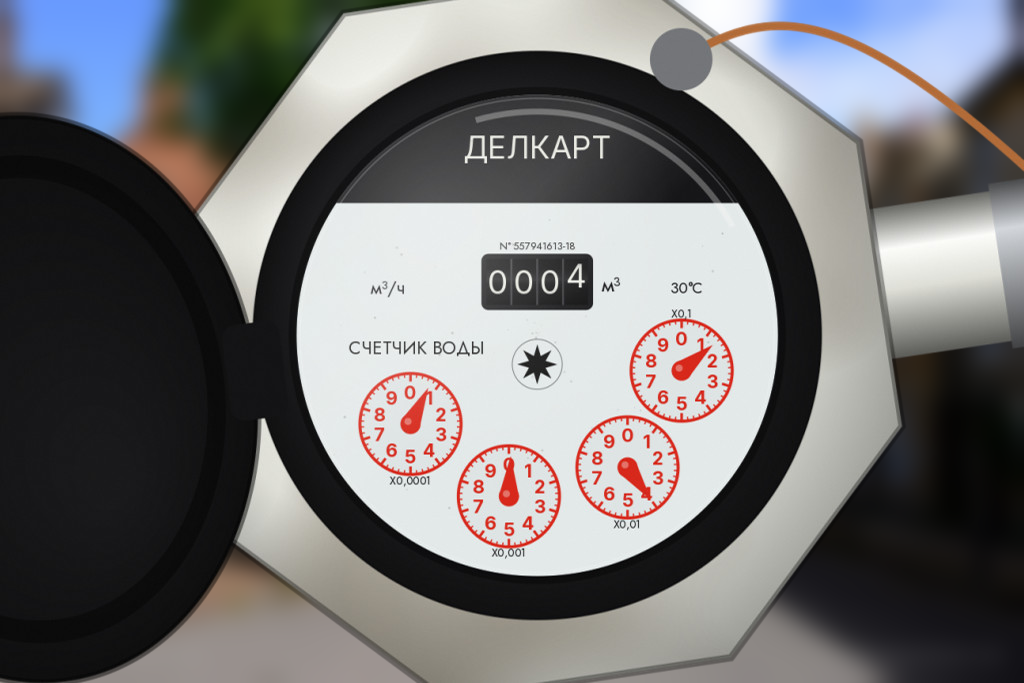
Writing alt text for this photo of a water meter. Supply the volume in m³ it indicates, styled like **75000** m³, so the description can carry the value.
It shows **4.1400** m³
